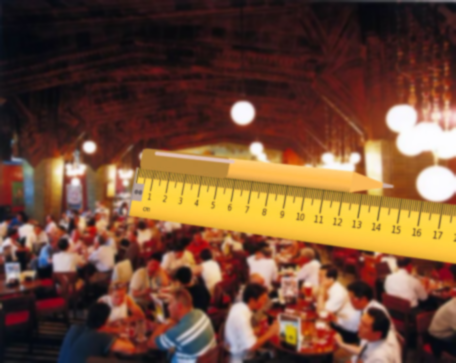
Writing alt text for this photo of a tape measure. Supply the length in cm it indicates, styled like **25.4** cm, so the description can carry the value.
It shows **14.5** cm
